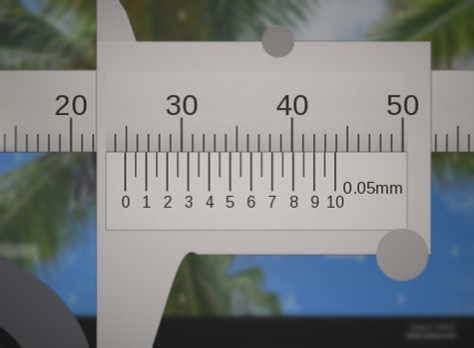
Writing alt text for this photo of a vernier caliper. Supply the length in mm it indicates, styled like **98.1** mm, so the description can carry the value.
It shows **24.9** mm
